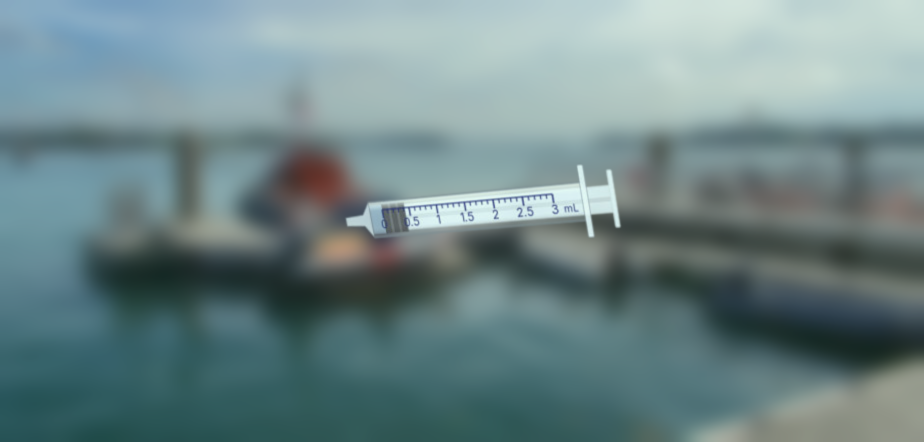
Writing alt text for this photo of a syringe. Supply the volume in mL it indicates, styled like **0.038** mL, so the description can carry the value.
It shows **0** mL
